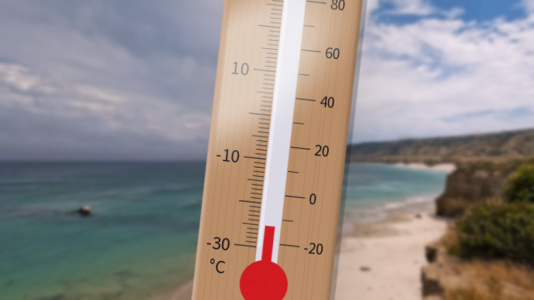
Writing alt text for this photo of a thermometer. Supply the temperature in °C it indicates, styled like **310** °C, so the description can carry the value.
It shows **-25** °C
